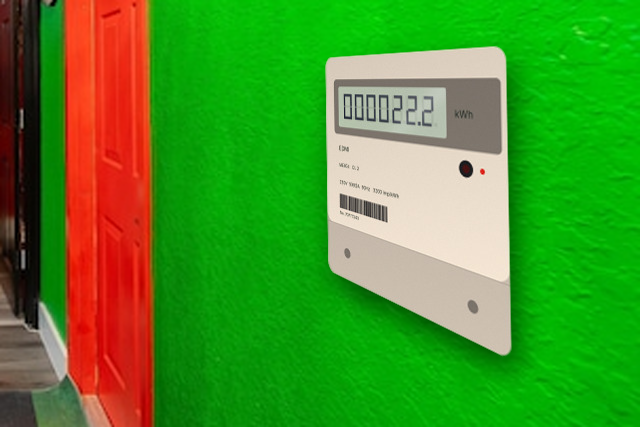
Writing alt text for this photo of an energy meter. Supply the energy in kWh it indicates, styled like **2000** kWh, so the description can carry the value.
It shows **22.2** kWh
